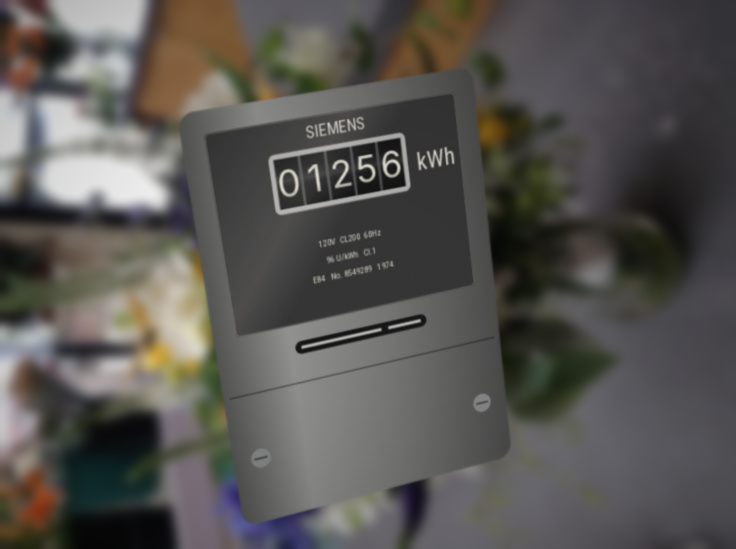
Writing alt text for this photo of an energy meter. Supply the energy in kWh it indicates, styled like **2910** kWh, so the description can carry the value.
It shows **1256** kWh
